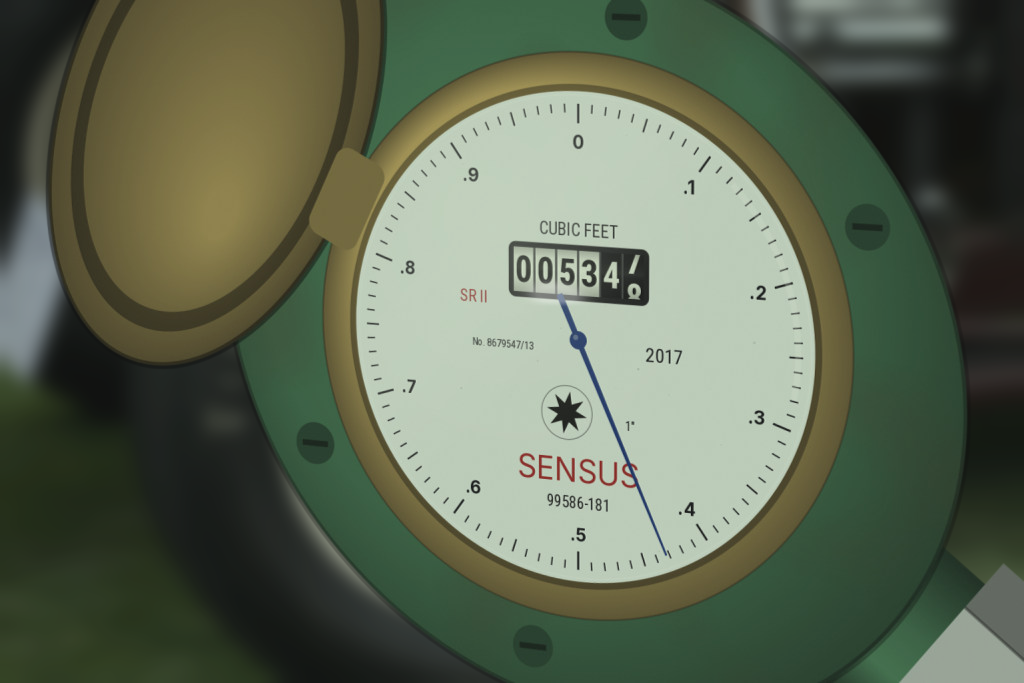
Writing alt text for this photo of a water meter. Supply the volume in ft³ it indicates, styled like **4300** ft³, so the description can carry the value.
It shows **5347.43** ft³
